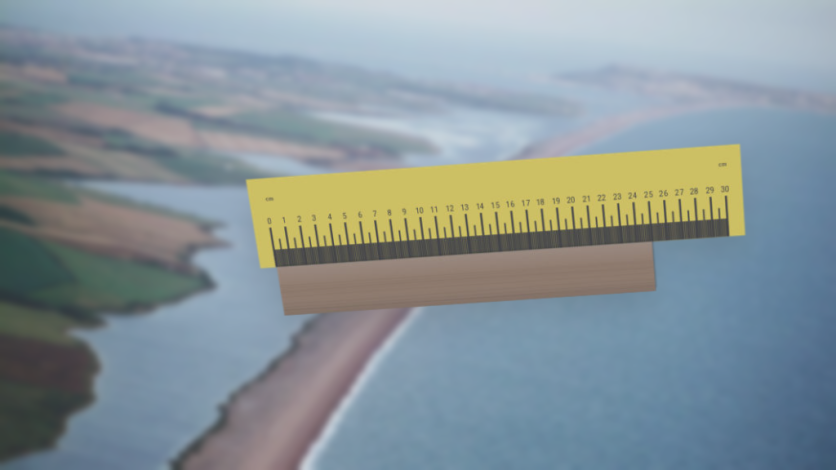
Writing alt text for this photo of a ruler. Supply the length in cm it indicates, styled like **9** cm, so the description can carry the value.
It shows **25** cm
